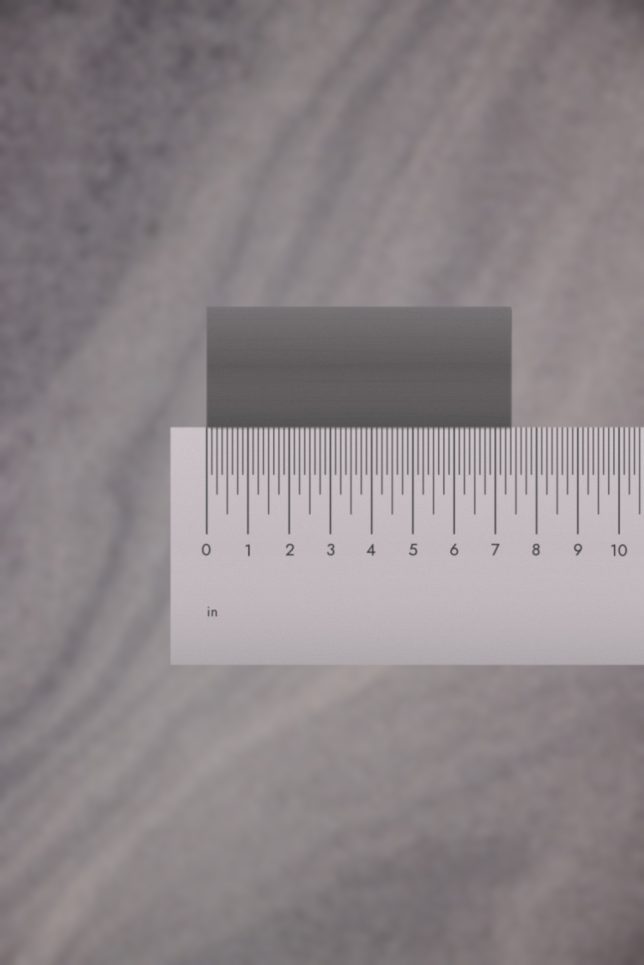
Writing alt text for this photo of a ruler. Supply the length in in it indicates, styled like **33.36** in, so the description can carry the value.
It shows **7.375** in
